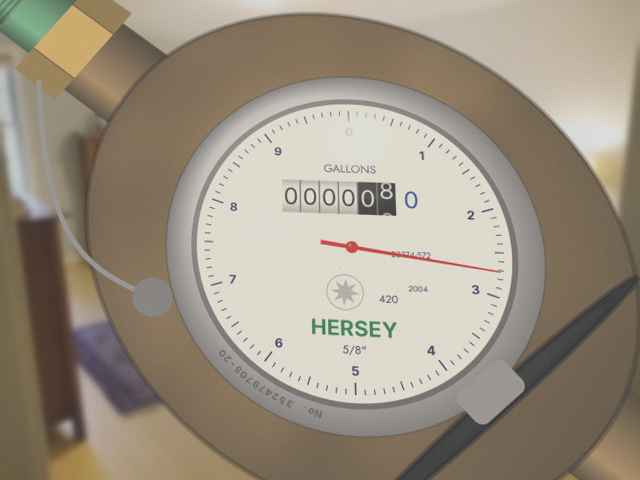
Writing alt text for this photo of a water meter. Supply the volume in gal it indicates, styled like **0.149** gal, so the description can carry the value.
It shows **82.7** gal
